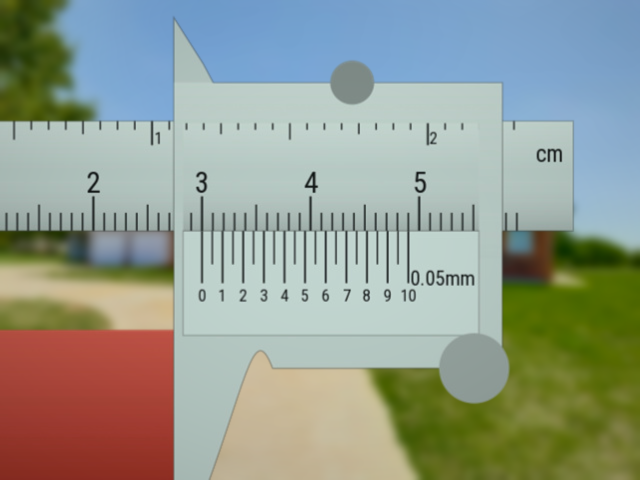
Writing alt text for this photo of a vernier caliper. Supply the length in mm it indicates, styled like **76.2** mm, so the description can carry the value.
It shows **30.0** mm
